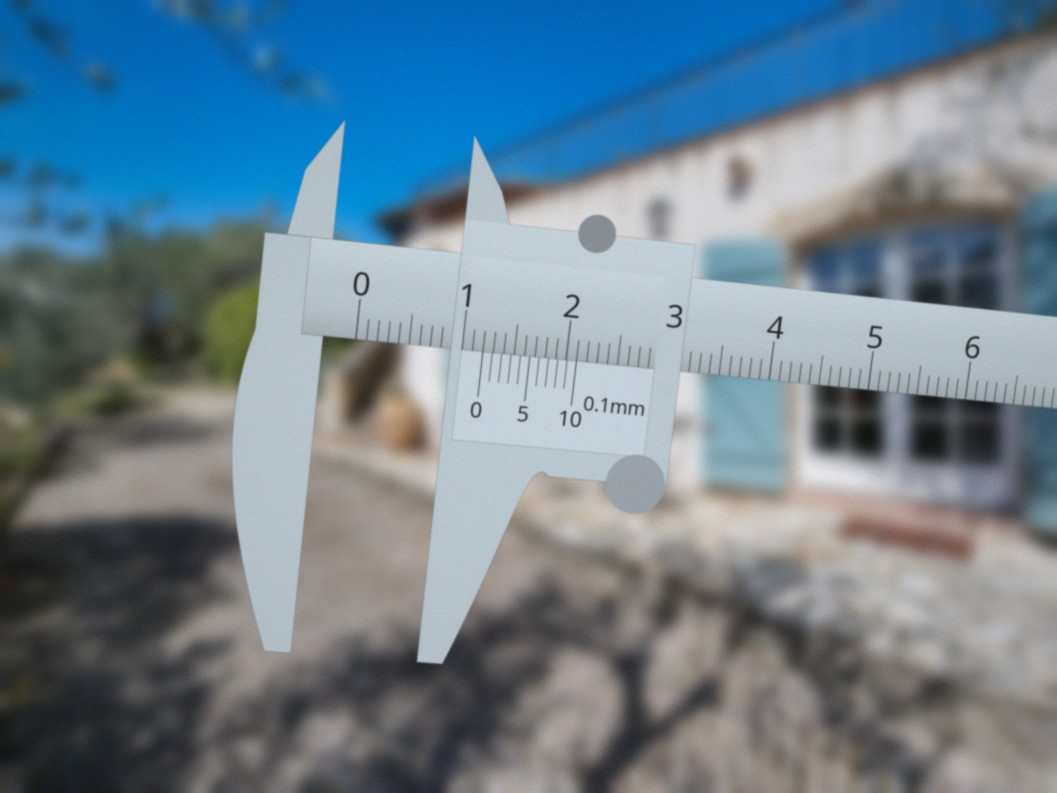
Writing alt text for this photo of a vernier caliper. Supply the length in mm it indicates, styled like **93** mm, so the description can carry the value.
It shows **12.0** mm
